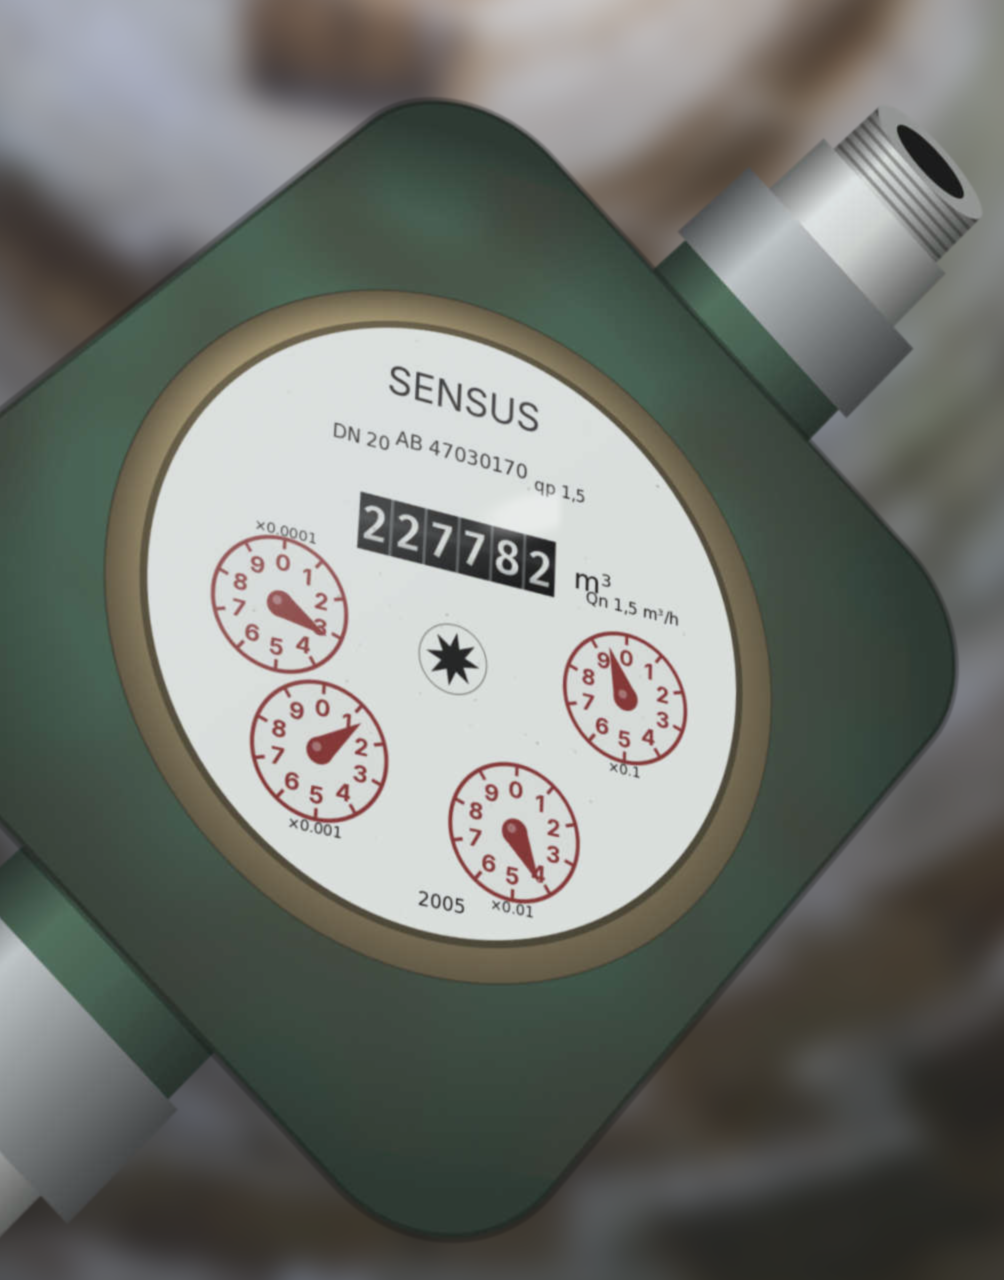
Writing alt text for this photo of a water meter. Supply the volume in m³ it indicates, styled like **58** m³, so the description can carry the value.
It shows **227781.9413** m³
